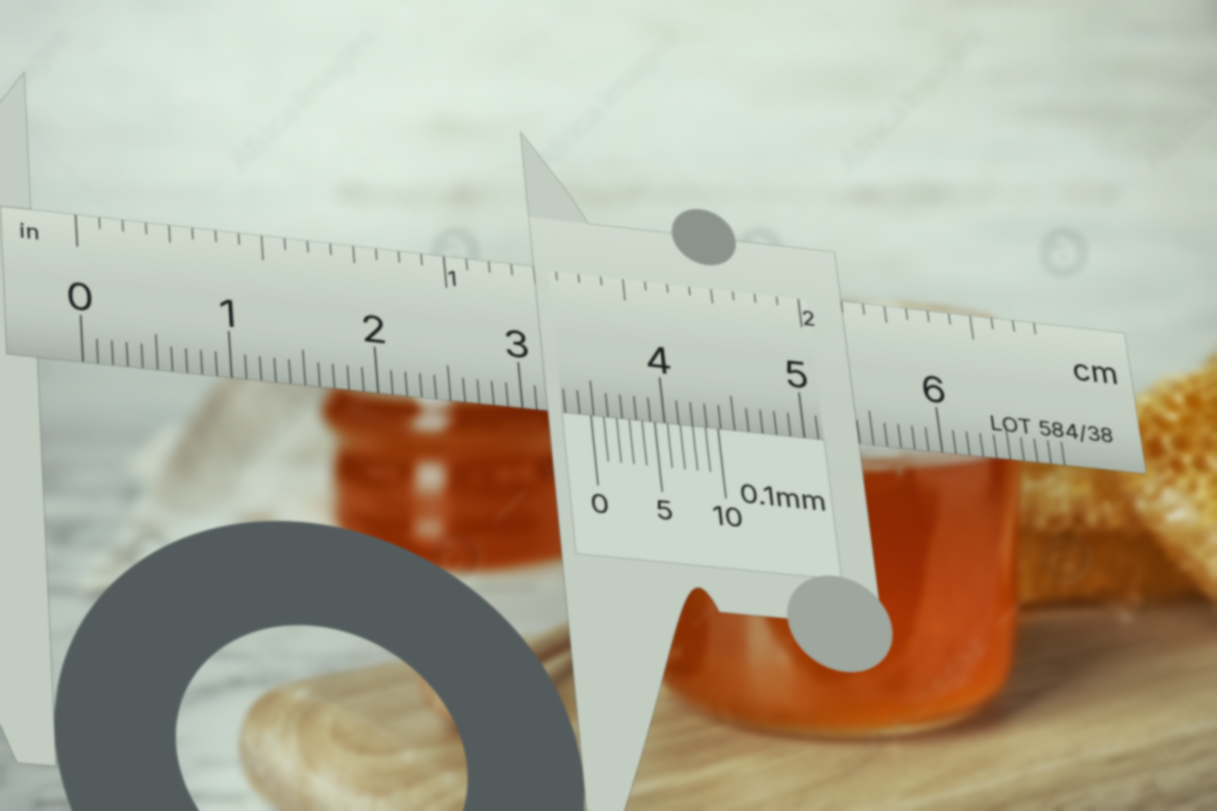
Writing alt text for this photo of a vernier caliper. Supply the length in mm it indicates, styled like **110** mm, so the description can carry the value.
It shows **34.8** mm
